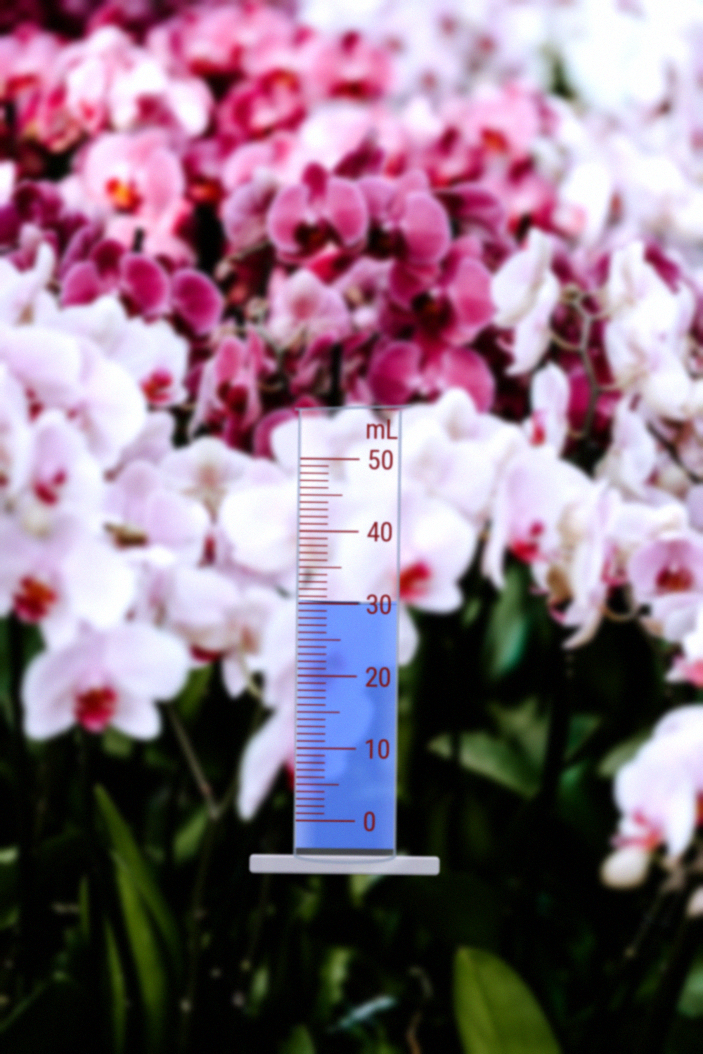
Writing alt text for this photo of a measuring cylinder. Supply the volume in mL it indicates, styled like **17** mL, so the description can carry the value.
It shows **30** mL
